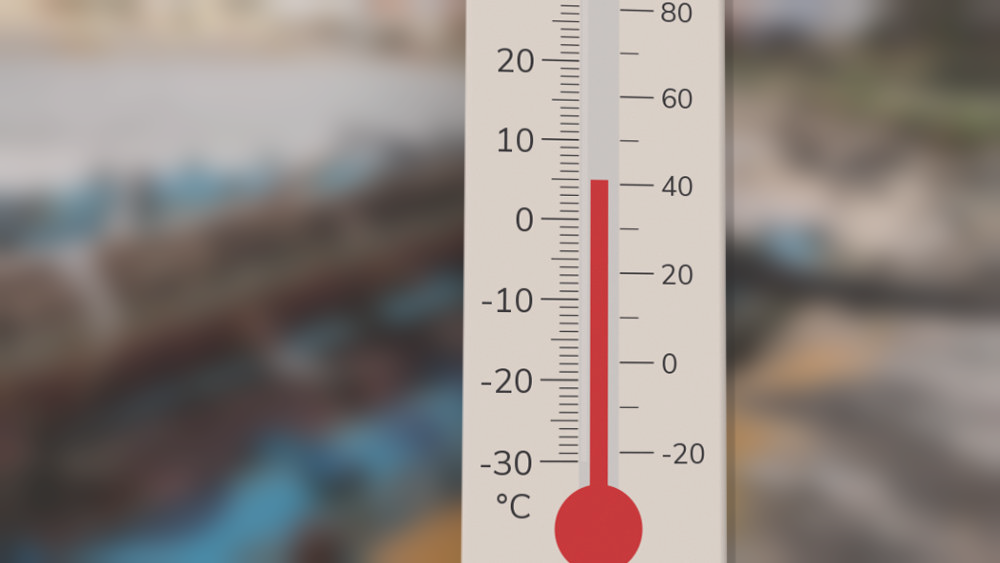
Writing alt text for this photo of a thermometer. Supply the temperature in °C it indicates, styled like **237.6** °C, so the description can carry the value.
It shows **5** °C
